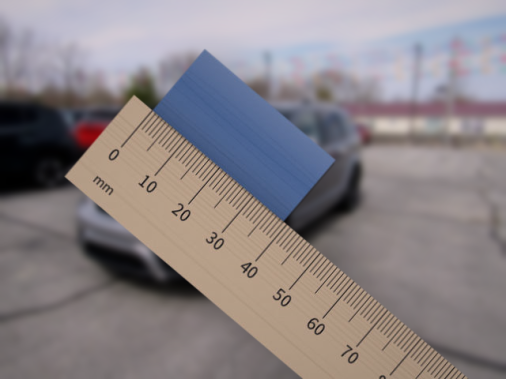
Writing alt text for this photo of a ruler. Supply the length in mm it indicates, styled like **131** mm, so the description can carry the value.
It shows **39** mm
